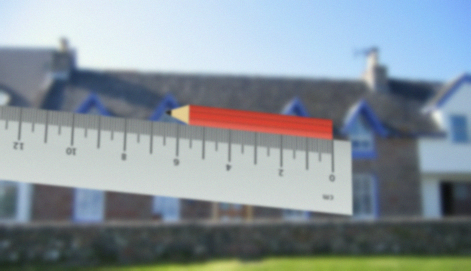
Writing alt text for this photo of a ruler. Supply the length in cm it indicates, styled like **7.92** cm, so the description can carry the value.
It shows **6.5** cm
